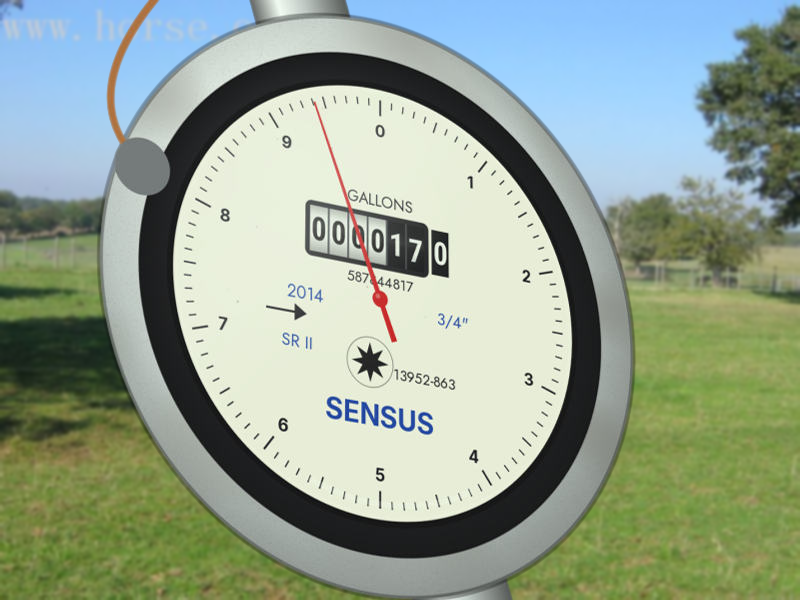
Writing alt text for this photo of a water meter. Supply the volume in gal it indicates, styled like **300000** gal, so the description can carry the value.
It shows **169.4** gal
